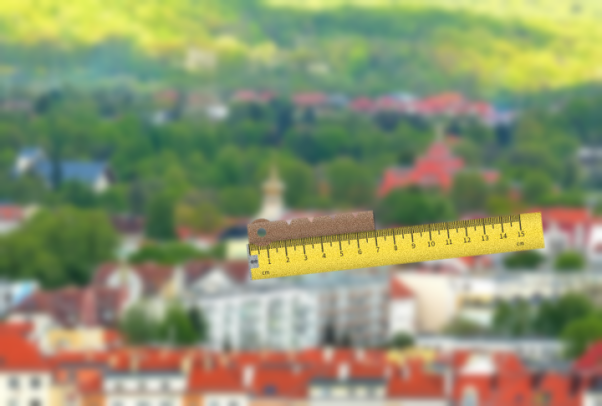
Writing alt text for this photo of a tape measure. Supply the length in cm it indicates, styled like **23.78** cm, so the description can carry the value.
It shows **7** cm
